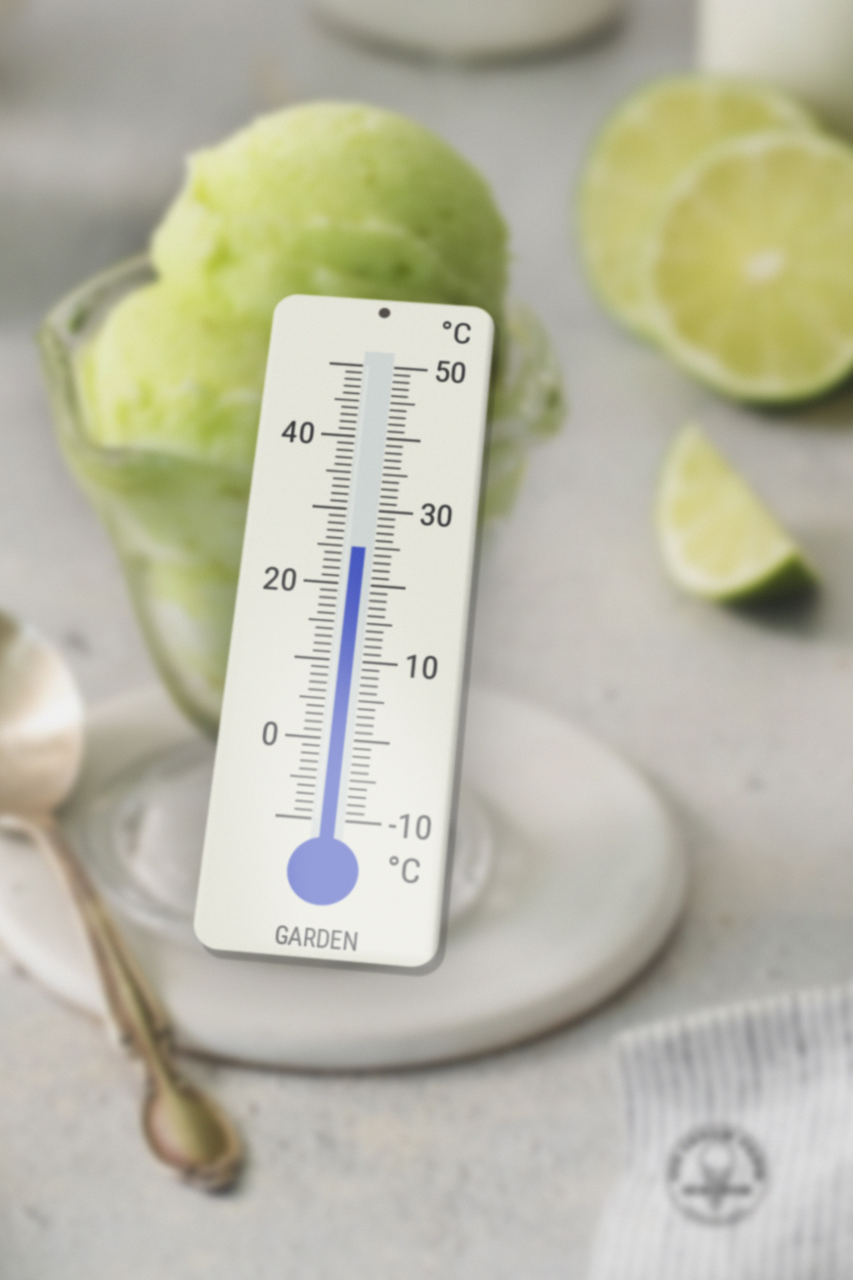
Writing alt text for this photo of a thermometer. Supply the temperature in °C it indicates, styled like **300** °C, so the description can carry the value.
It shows **25** °C
